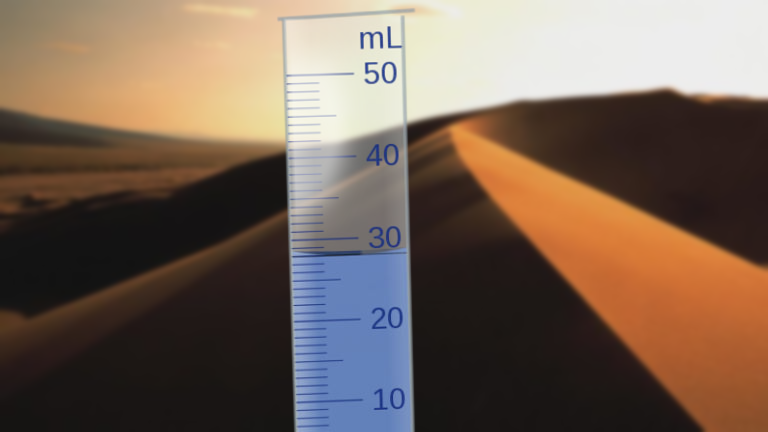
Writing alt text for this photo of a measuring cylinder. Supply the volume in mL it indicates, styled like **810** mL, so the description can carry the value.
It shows **28** mL
